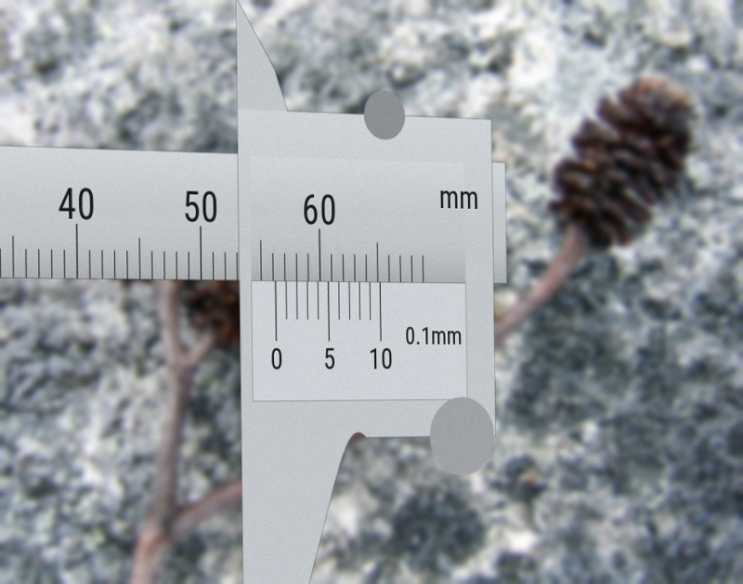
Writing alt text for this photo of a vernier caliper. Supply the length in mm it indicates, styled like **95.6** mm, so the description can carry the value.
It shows **56.2** mm
